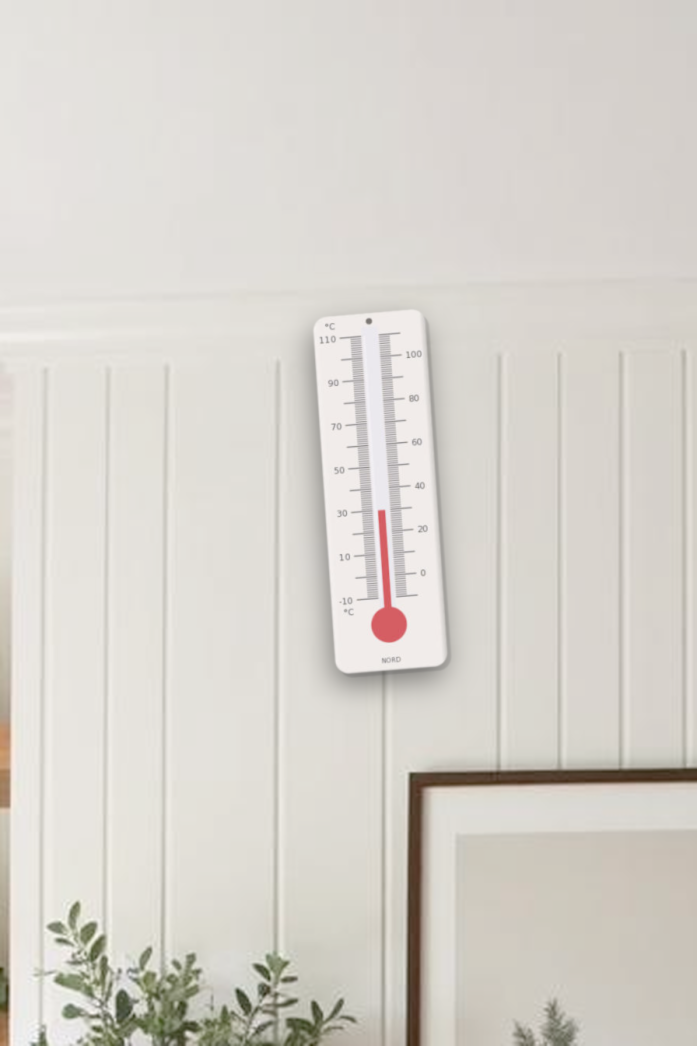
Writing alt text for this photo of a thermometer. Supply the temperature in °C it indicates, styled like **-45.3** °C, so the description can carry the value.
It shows **30** °C
